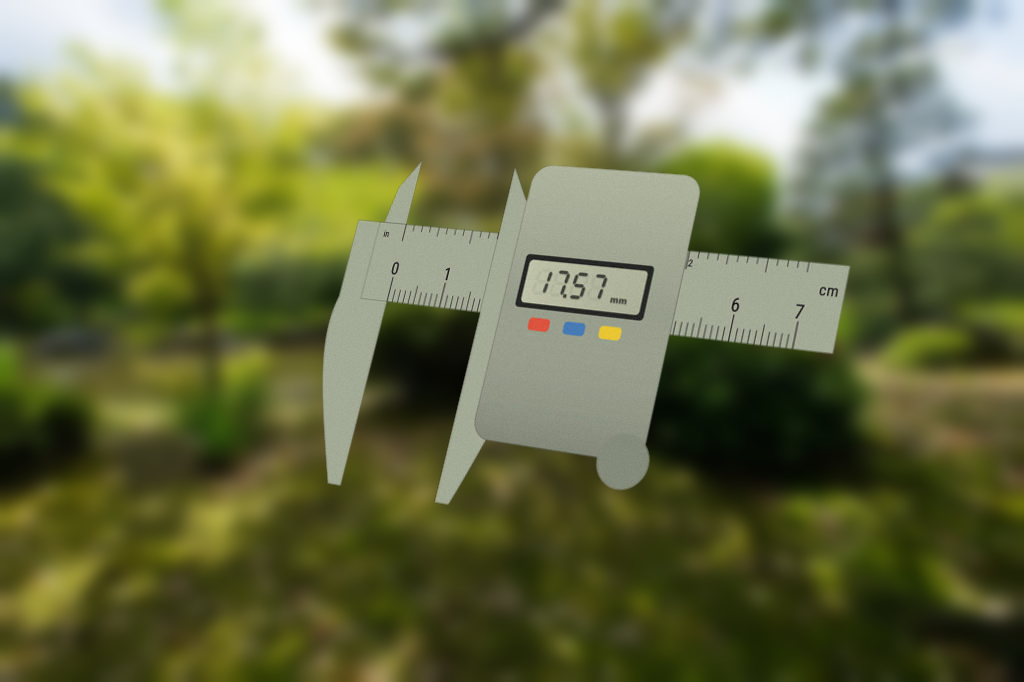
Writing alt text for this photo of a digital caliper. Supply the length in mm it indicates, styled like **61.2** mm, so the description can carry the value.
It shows **17.57** mm
